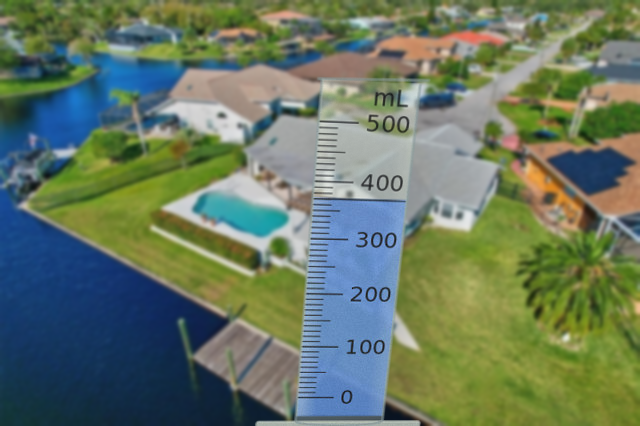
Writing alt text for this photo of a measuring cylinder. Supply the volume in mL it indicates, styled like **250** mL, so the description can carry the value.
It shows **370** mL
